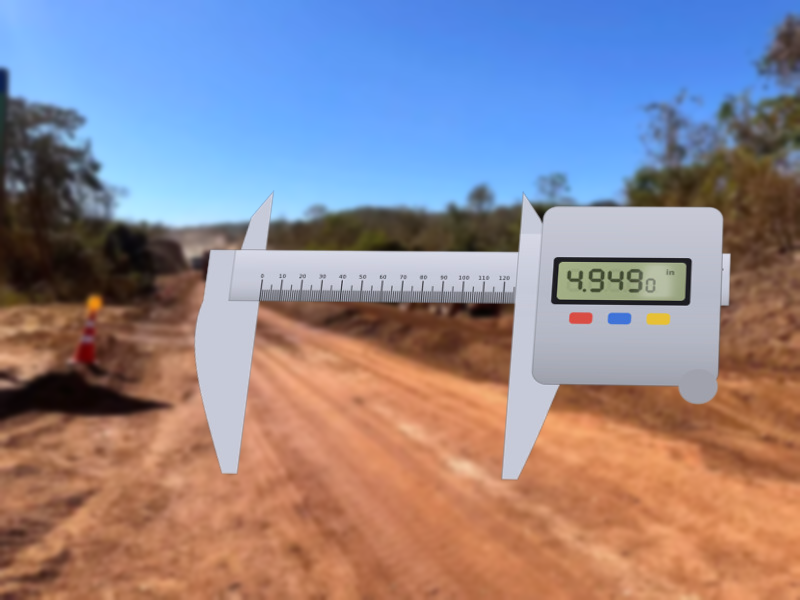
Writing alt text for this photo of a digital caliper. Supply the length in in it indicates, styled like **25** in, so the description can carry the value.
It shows **4.9490** in
